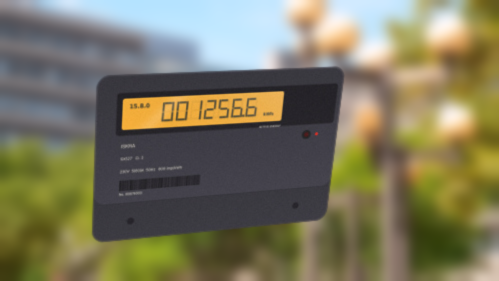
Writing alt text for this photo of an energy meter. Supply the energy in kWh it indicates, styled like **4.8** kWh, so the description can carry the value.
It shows **1256.6** kWh
